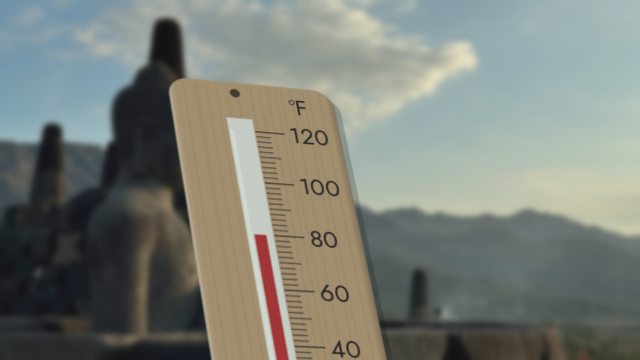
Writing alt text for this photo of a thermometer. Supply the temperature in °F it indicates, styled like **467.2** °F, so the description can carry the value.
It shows **80** °F
